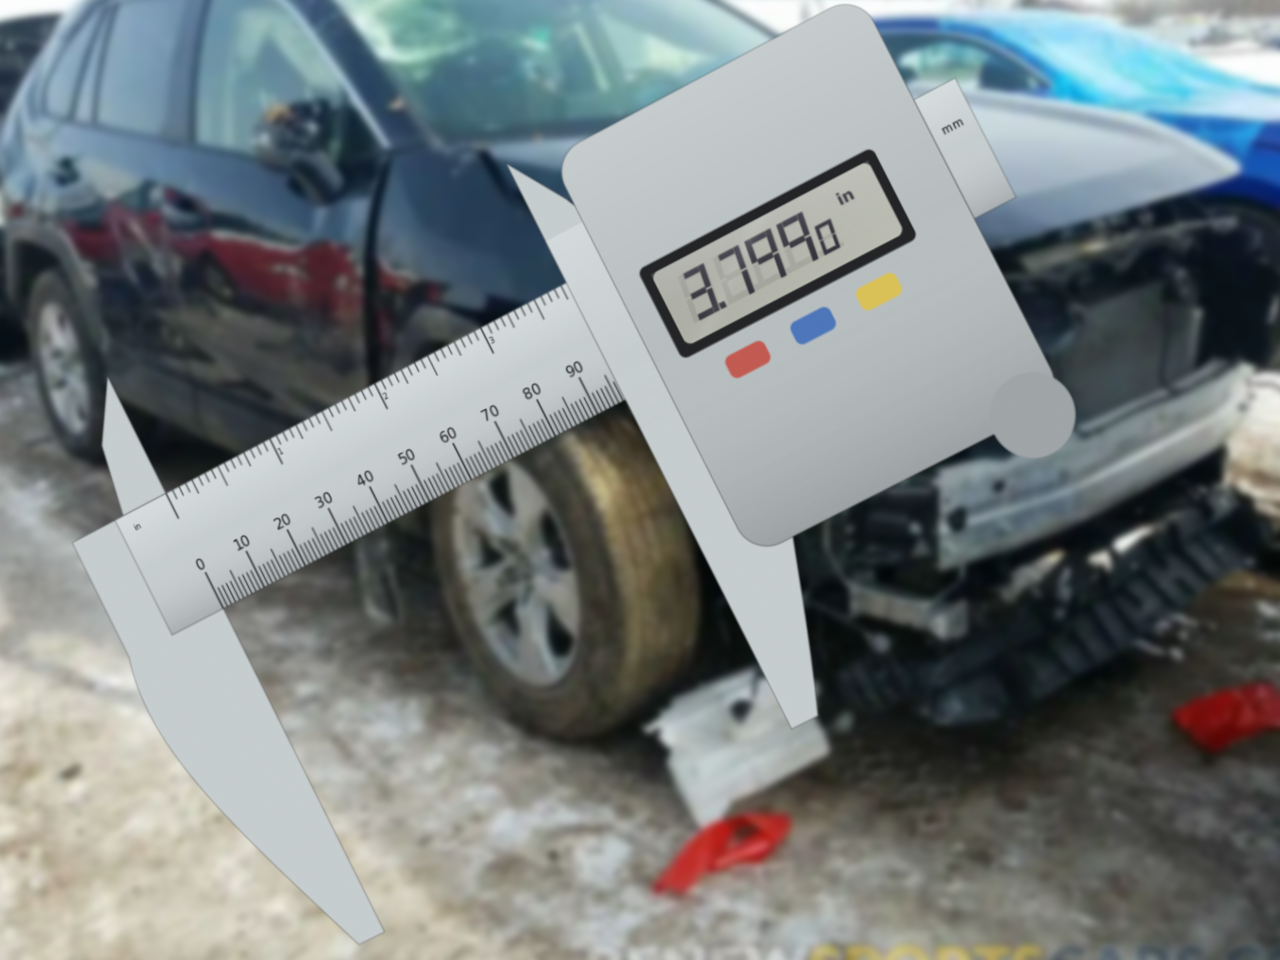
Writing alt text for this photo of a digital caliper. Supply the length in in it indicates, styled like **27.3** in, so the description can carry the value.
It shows **3.7990** in
